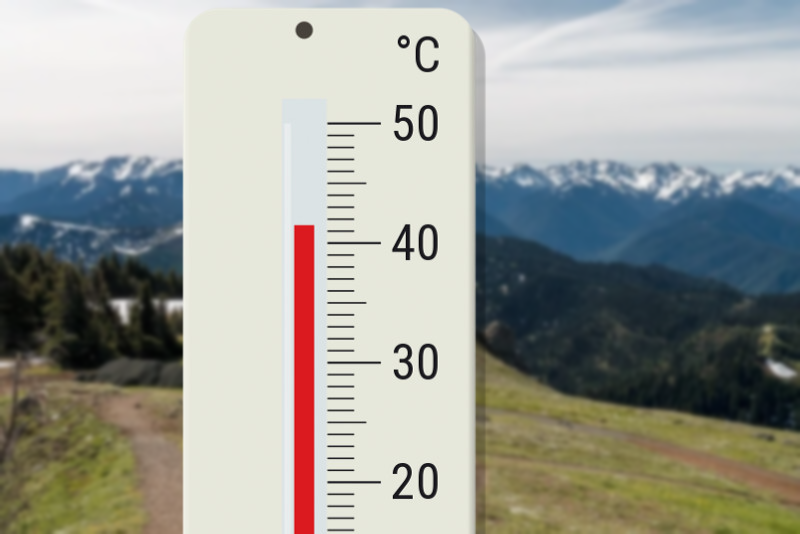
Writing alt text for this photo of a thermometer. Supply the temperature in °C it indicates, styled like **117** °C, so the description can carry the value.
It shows **41.5** °C
